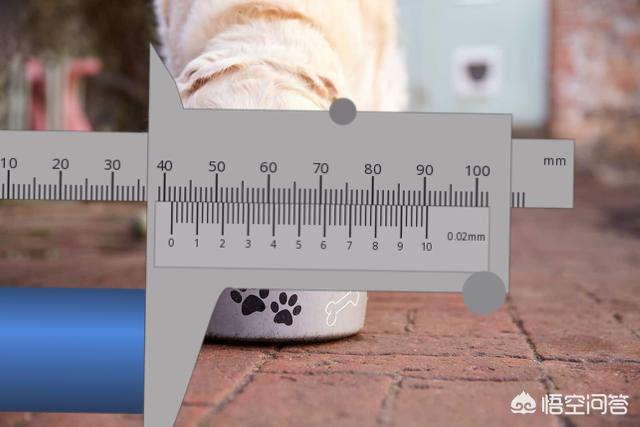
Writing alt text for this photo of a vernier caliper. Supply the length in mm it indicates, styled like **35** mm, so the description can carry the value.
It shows **41.5** mm
